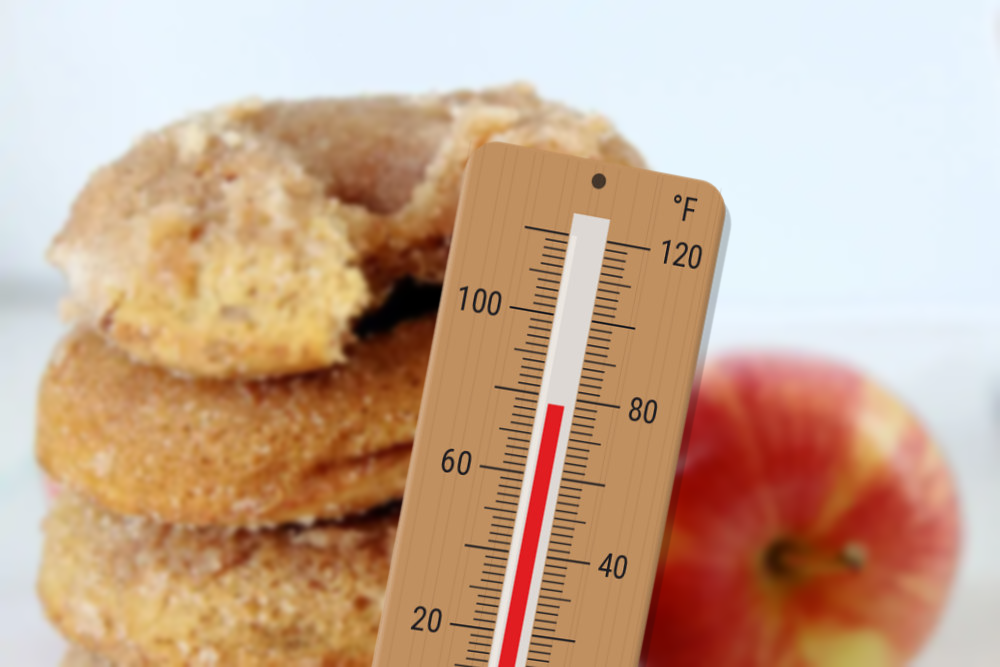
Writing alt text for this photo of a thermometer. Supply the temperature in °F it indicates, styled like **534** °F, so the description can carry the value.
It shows **78** °F
